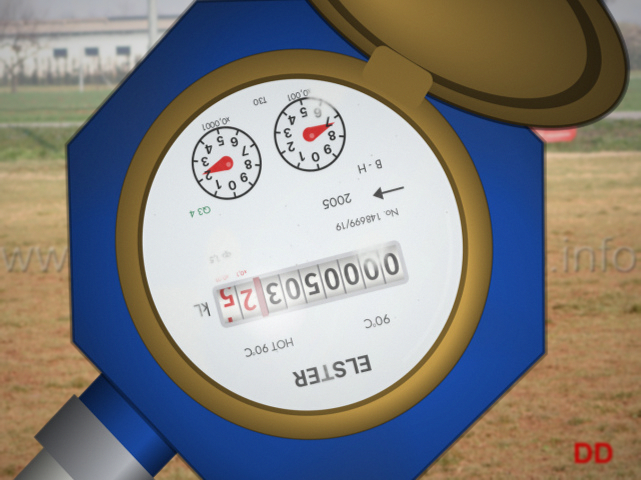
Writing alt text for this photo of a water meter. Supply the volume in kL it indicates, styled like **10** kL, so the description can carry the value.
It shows **503.2472** kL
